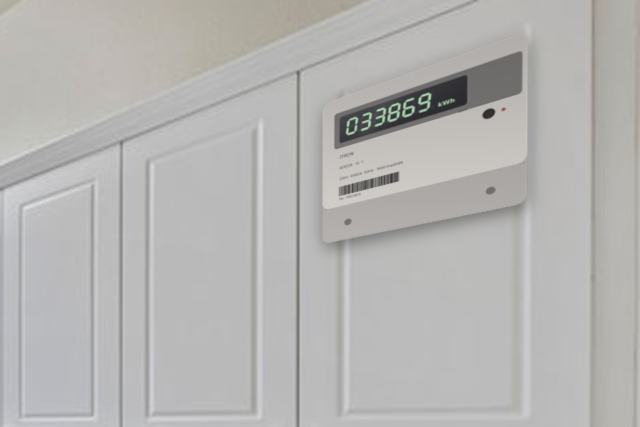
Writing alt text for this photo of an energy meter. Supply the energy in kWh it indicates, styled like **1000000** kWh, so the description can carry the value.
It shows **33869** kWh
